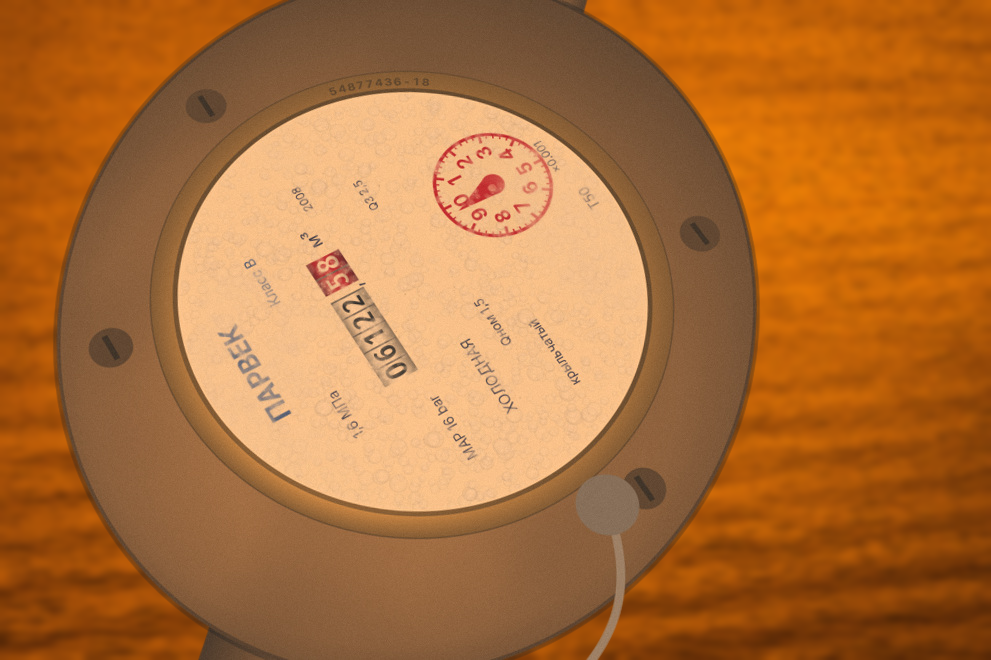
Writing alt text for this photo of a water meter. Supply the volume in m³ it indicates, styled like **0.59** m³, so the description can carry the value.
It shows **6122.579** m³
